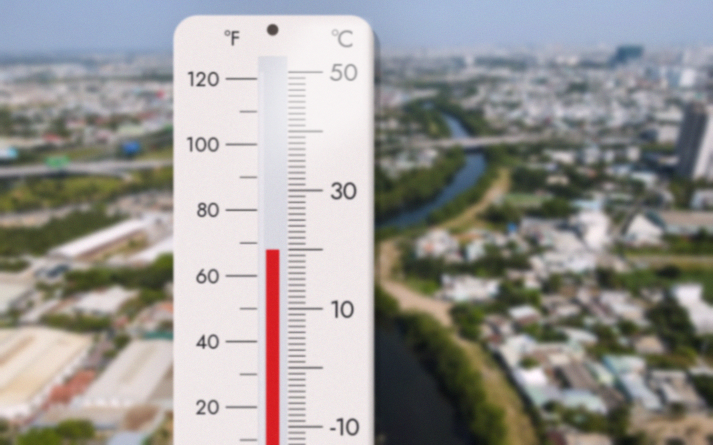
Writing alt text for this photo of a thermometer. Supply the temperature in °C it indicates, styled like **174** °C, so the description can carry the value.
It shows **20** °C
